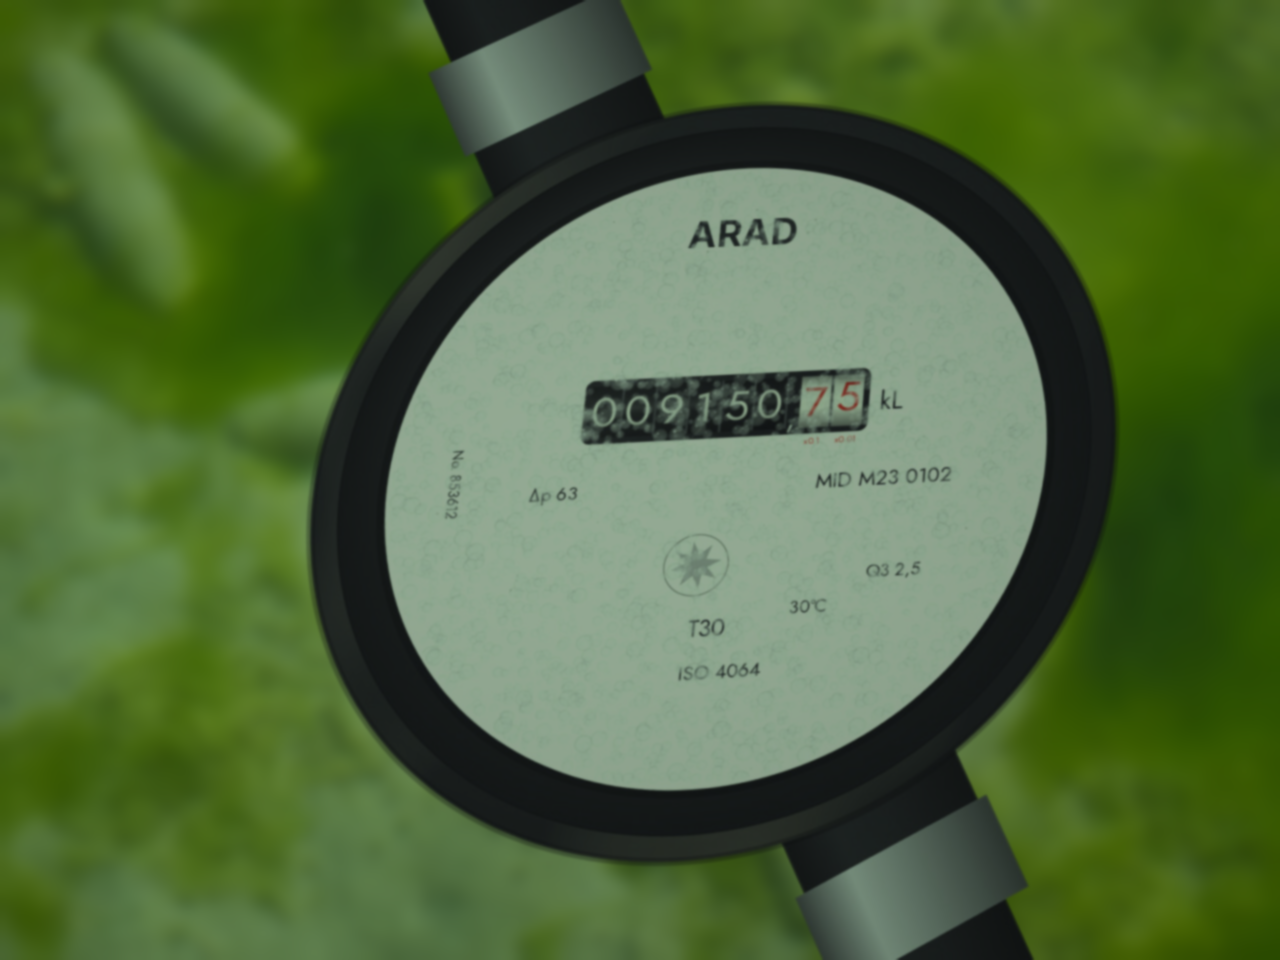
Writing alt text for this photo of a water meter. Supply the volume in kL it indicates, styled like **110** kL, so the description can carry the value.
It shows **9150.75** kL
